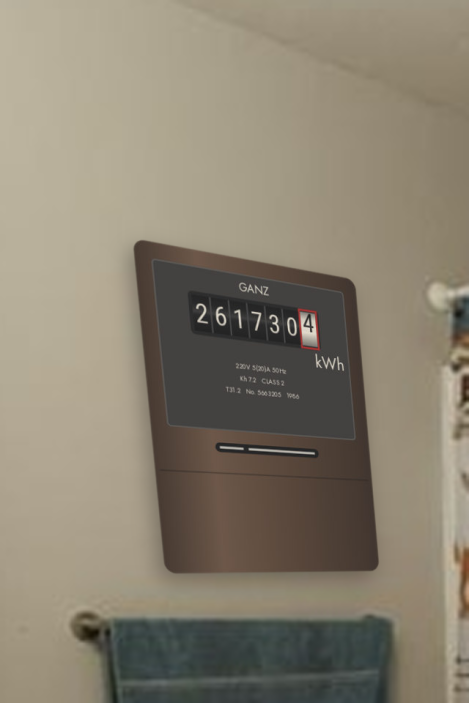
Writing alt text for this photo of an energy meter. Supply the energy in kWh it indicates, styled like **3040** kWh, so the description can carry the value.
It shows **261730.4** kWh
